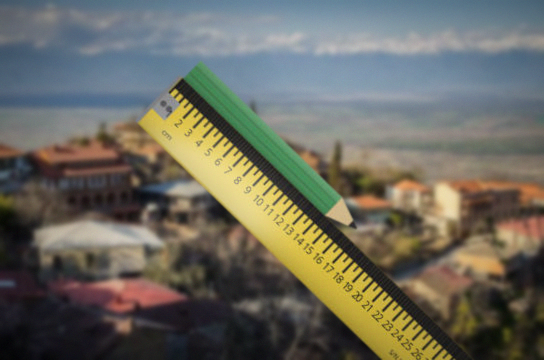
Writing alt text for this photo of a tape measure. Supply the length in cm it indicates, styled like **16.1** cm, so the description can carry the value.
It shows **16.5** cm
